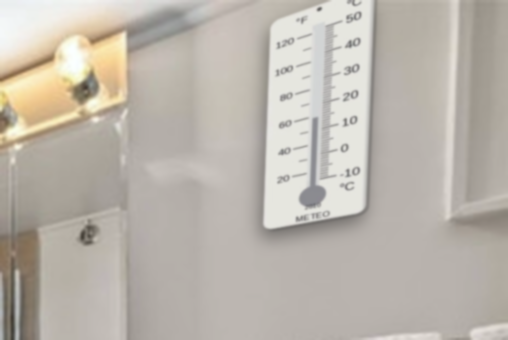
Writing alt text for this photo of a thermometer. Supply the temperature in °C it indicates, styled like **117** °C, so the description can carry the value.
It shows **15** °C
